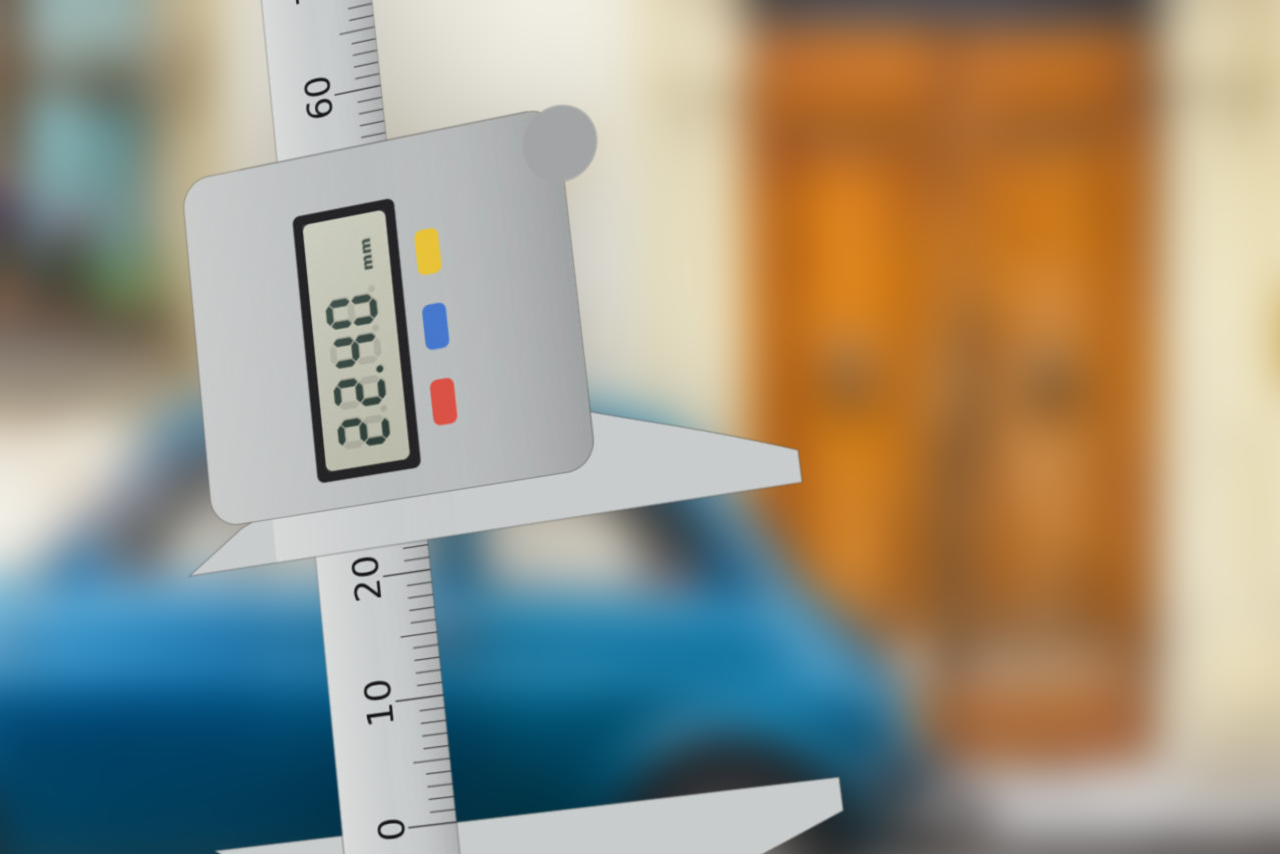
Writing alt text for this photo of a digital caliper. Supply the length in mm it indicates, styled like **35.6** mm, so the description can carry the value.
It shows **22.40** mm
